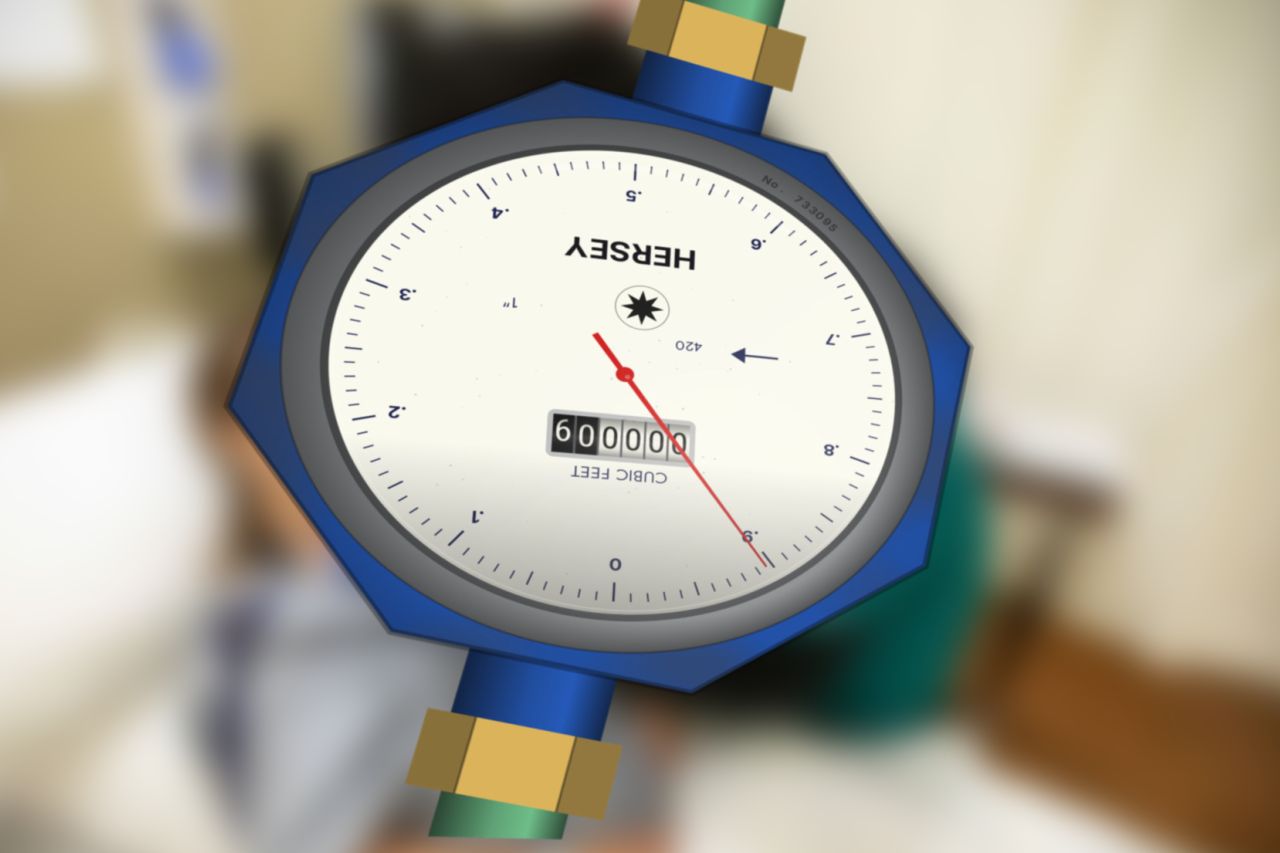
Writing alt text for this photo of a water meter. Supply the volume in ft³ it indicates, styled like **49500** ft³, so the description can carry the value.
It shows **8.90** ft³
